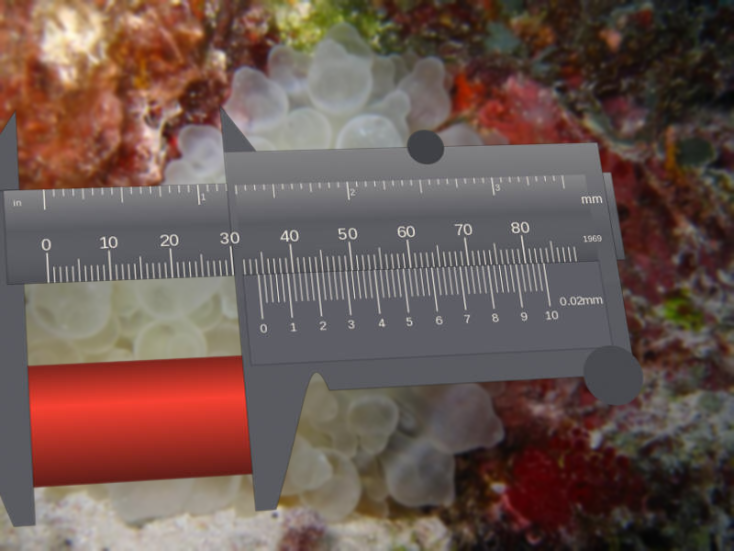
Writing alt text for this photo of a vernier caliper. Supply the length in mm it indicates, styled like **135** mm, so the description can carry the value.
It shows **34.2** mm
